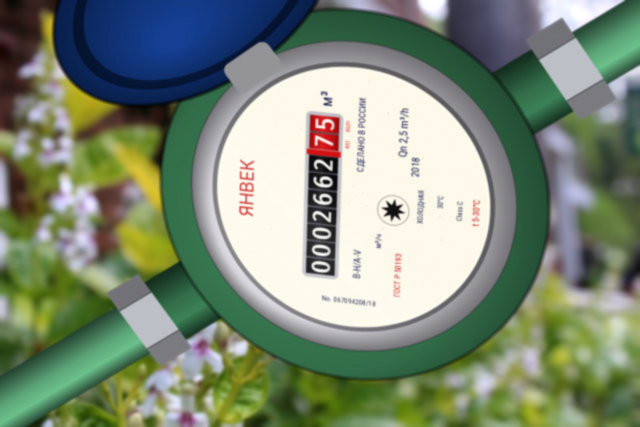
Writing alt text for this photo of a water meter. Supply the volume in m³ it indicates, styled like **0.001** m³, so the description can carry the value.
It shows **2662.75** m³
